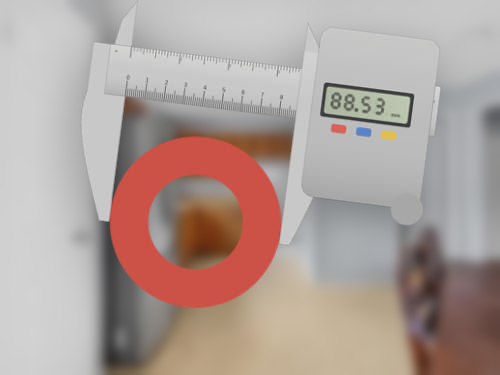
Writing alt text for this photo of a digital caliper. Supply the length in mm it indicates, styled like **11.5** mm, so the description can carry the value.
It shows **88.53** mm
